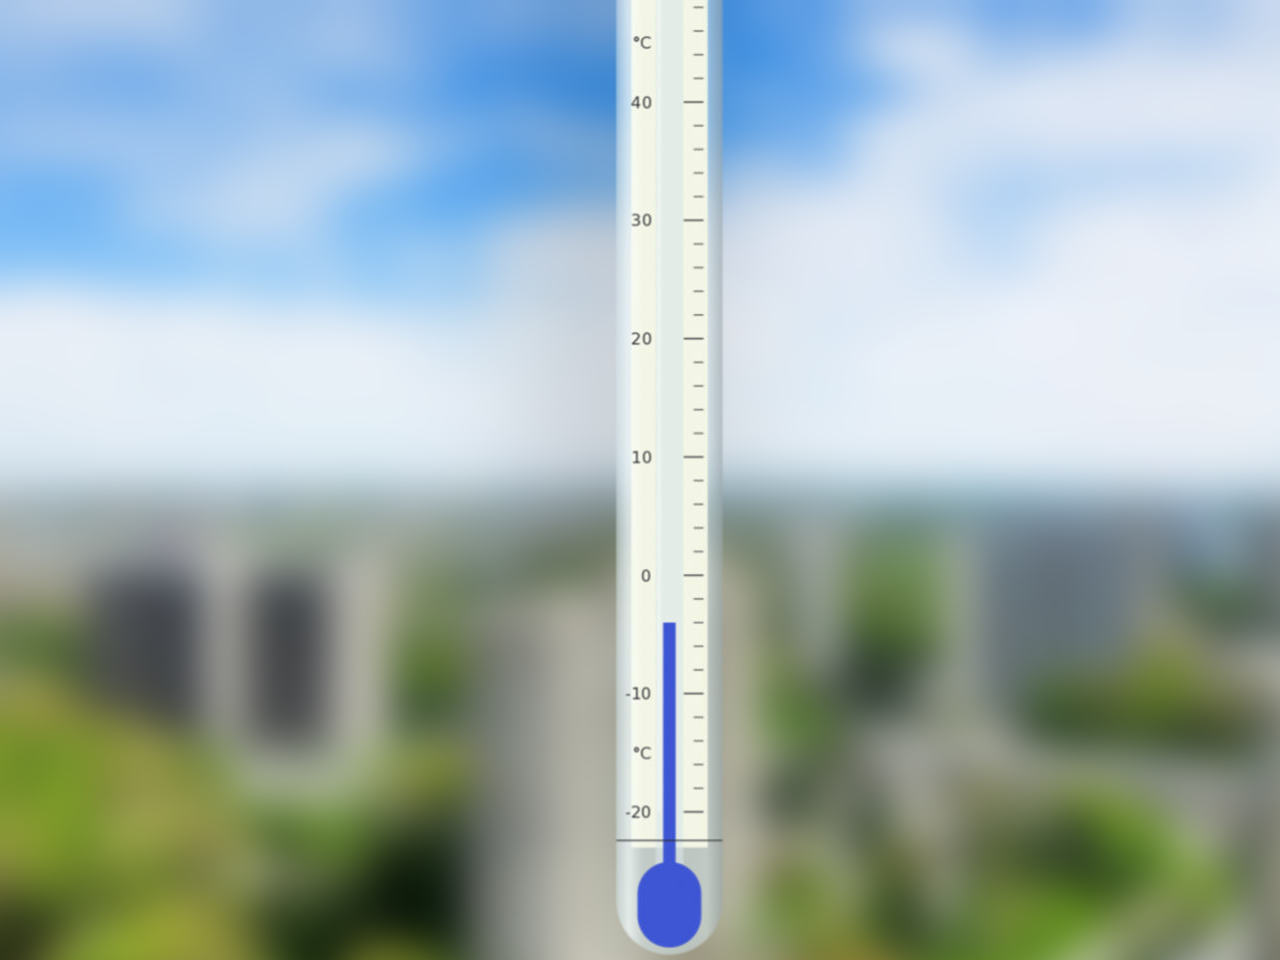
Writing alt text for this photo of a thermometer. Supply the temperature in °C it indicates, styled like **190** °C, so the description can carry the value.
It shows **-4** °C
